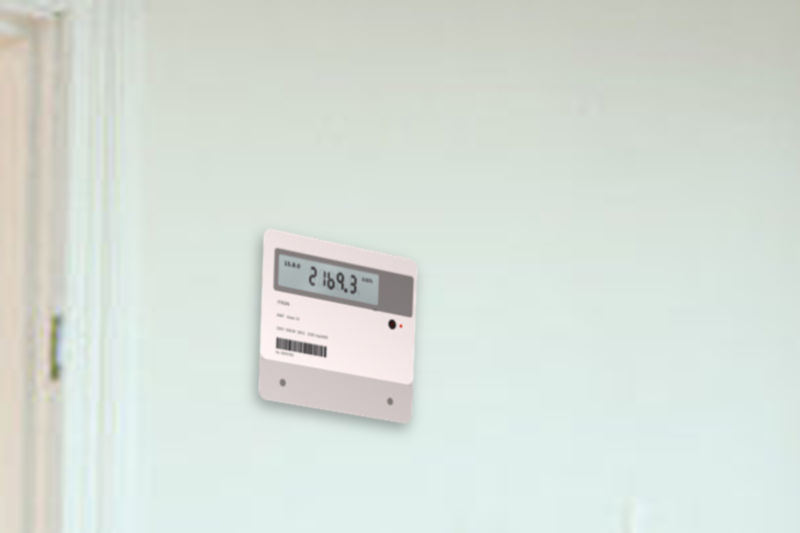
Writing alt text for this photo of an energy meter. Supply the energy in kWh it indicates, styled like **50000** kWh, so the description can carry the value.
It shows **2169.3** kWh
